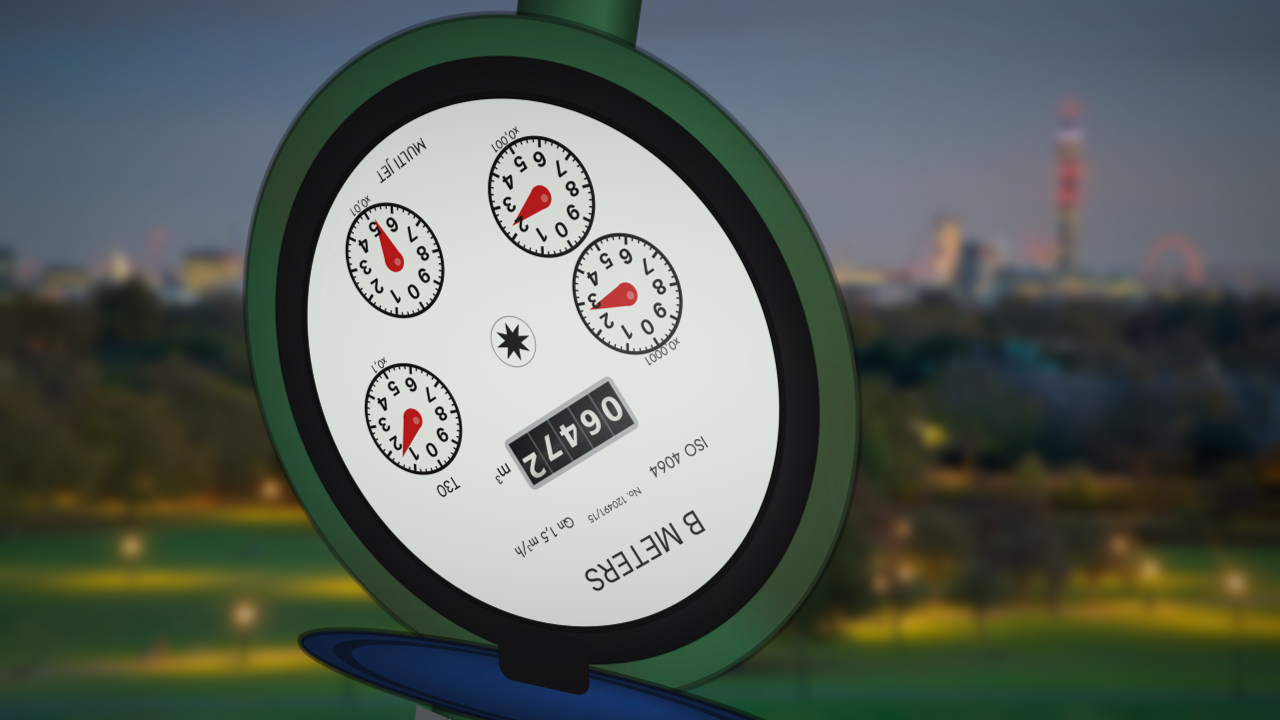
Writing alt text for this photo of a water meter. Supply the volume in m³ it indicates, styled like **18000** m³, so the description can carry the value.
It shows **6472.1522** m³
